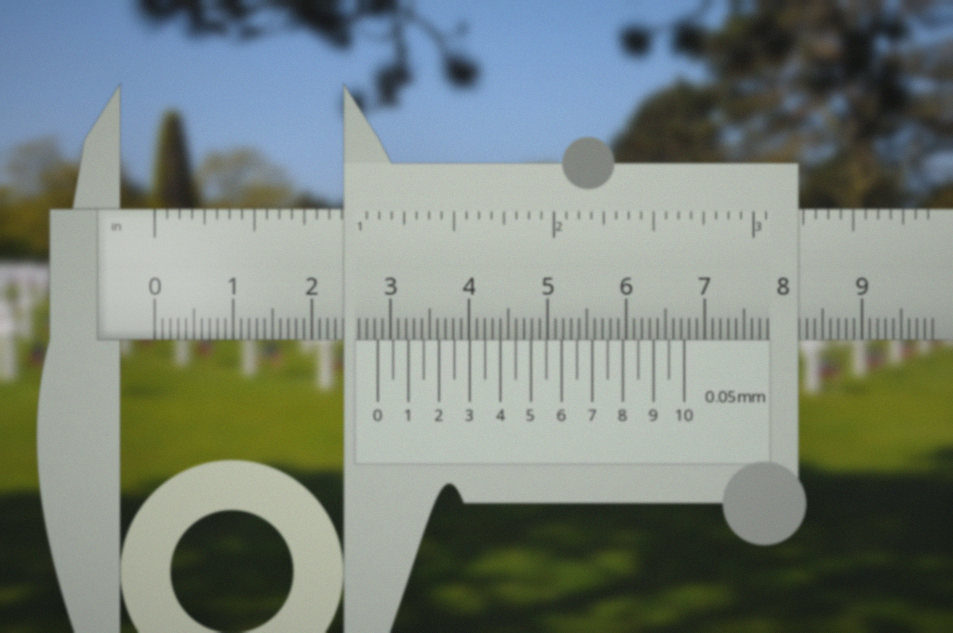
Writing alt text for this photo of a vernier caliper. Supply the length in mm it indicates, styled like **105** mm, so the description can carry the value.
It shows **28.4** mm
